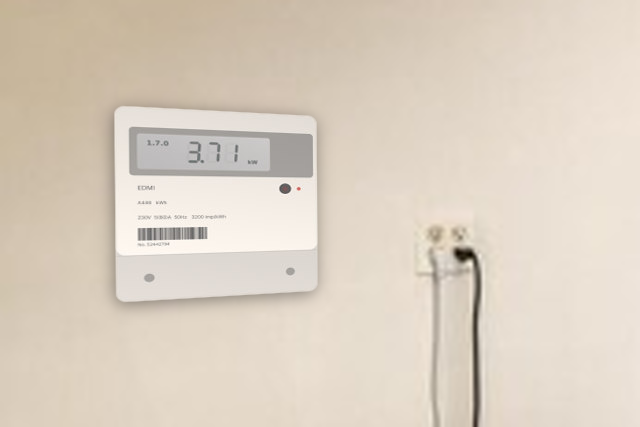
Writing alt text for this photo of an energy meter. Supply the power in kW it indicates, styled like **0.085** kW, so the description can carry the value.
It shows **3.71** kW
